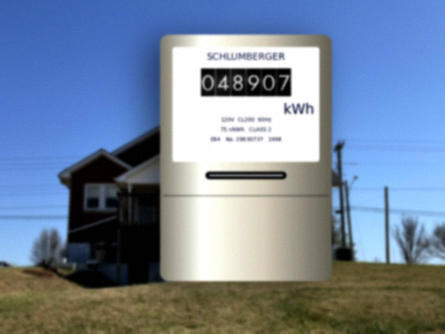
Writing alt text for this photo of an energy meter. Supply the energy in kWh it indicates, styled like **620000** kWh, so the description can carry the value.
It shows **48907** kWh
